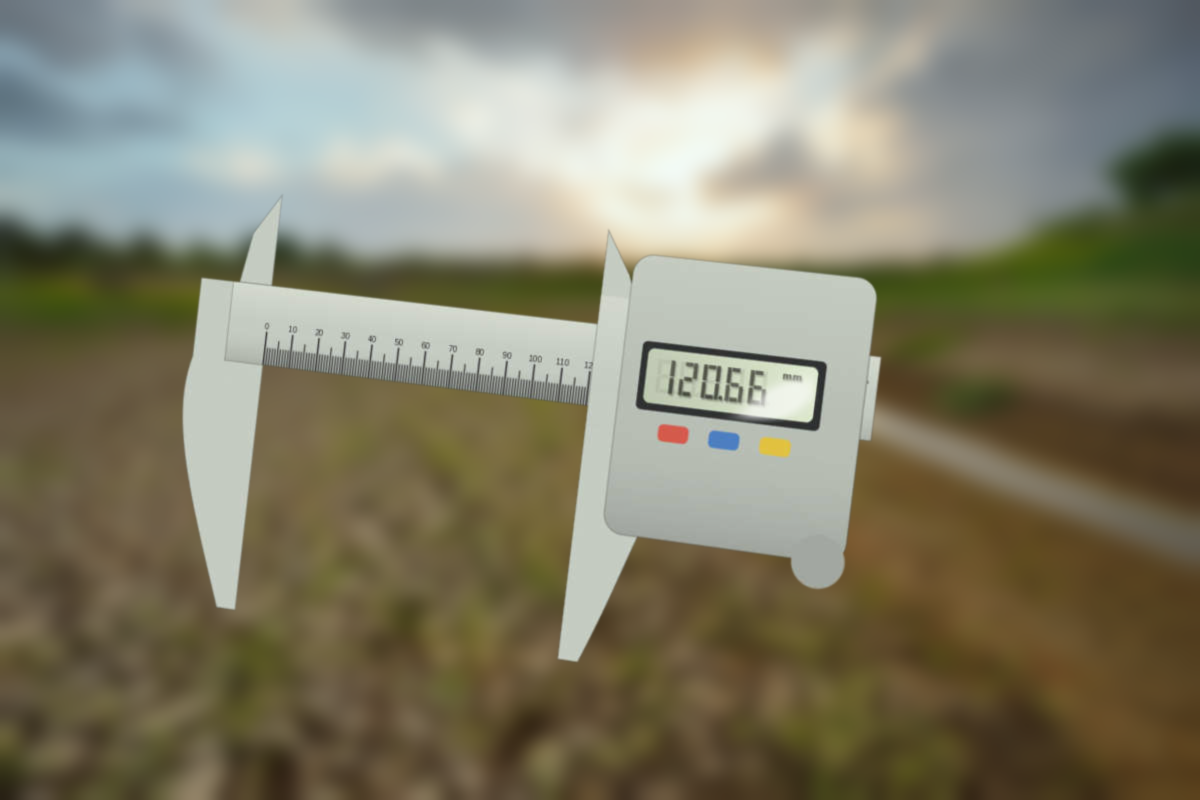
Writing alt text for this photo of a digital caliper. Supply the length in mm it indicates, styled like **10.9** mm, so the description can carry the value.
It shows **120.66** mm
